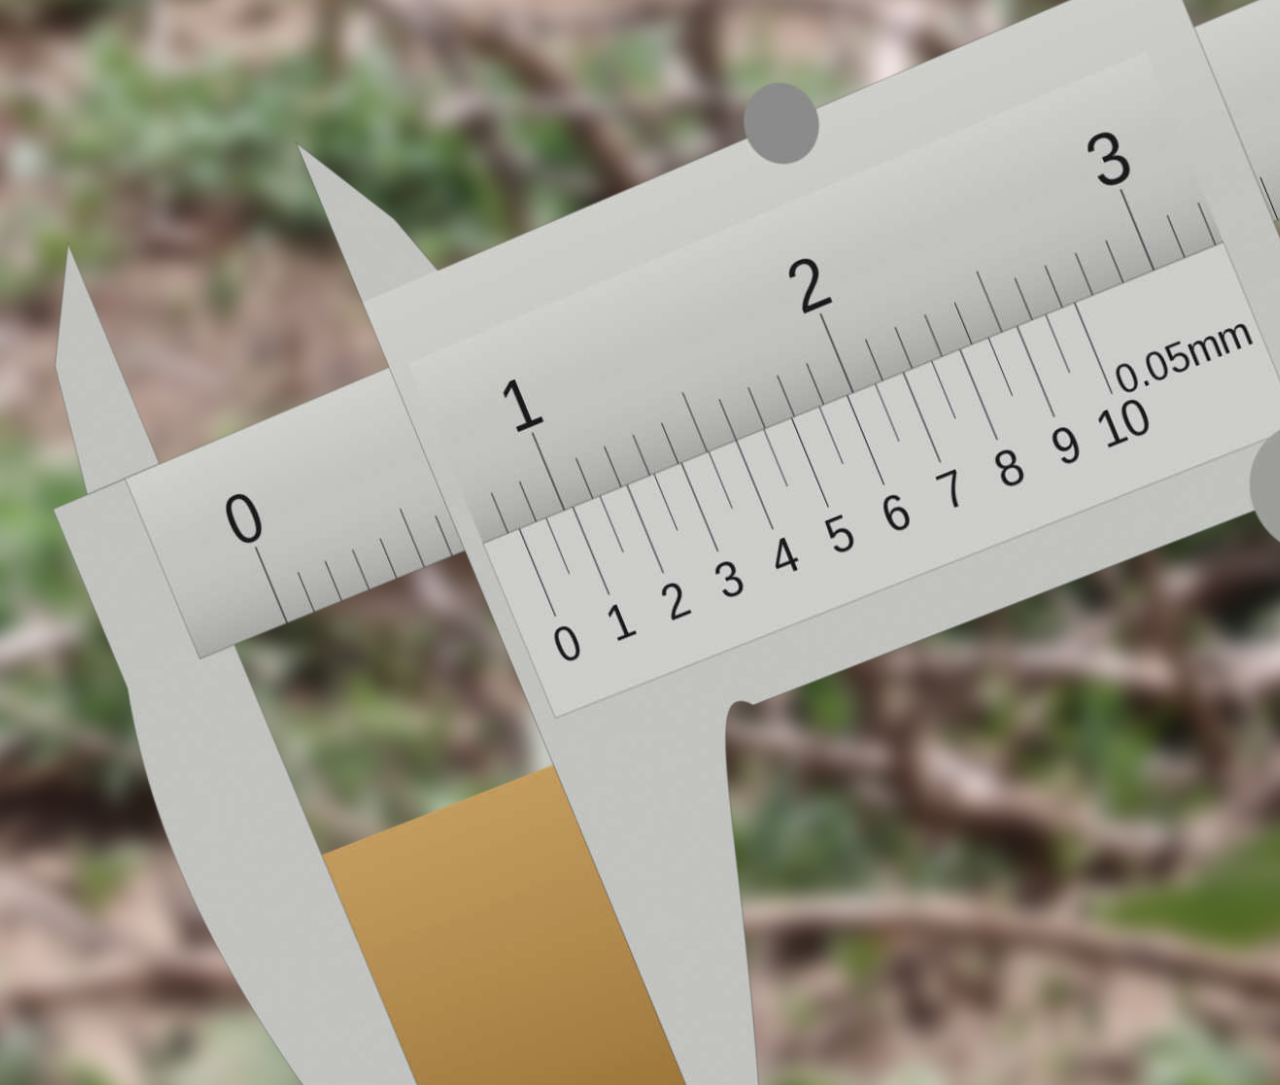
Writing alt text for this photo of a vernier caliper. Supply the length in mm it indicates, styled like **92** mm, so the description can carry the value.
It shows **8.40** mm
